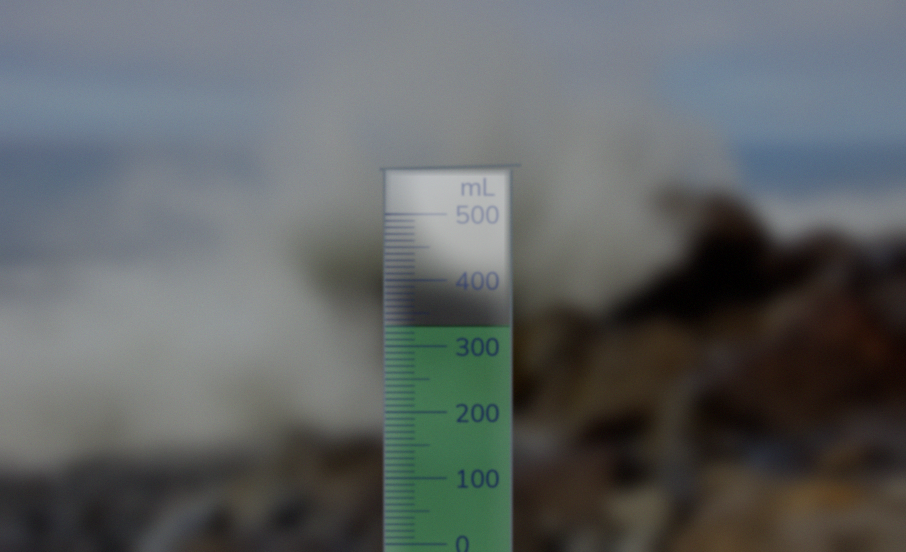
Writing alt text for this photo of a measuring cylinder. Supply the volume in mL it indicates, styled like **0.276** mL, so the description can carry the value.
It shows **330** mL
